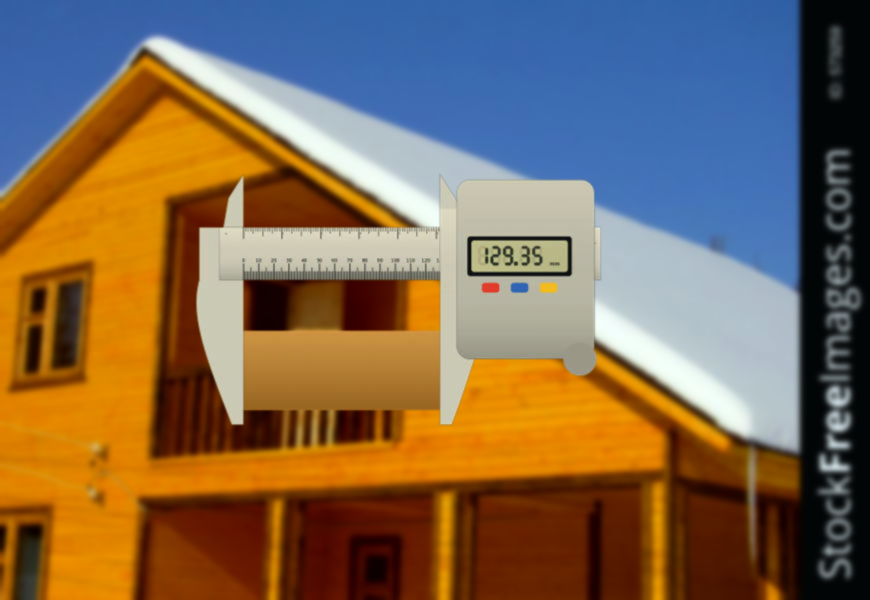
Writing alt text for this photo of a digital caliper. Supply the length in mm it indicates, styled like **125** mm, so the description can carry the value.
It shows **129.35** mm
